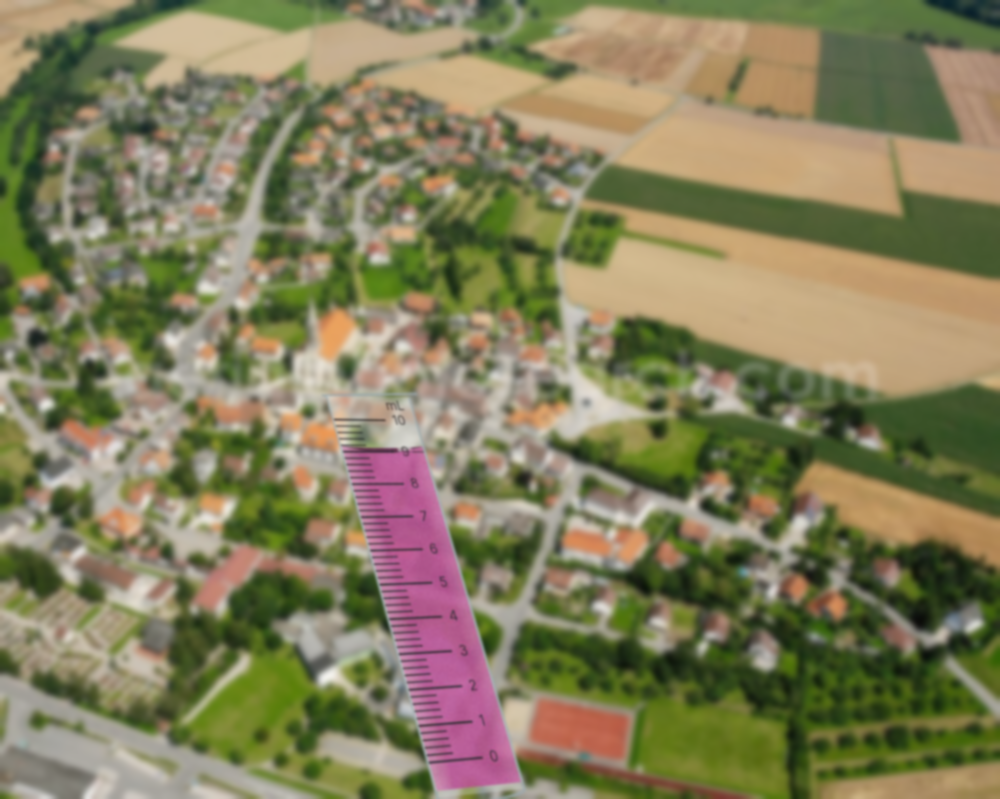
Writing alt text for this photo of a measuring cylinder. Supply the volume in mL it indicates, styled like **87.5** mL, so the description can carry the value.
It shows **9** mL
